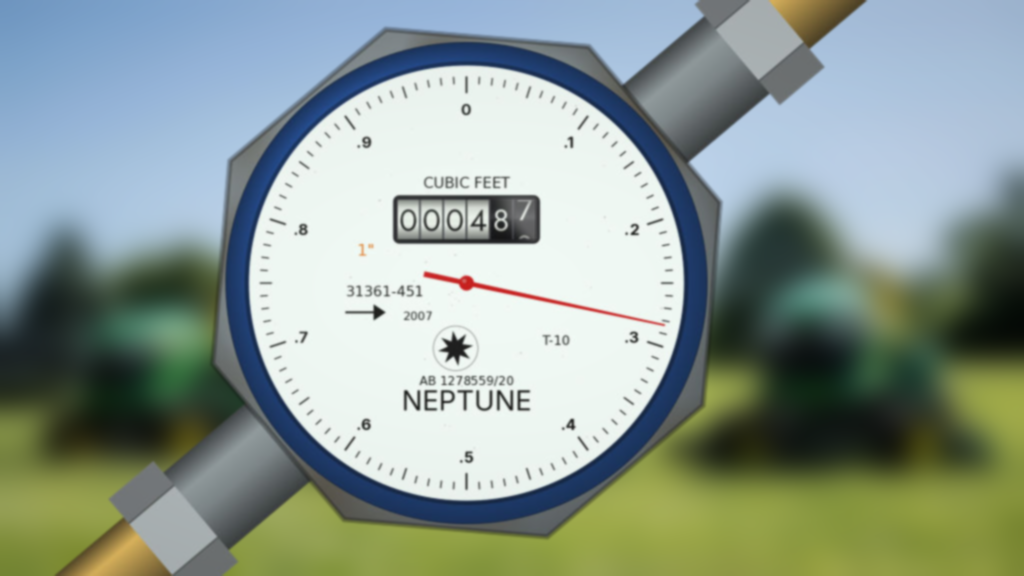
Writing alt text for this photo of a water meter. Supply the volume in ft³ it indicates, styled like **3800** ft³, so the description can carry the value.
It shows **487.28** ft³
